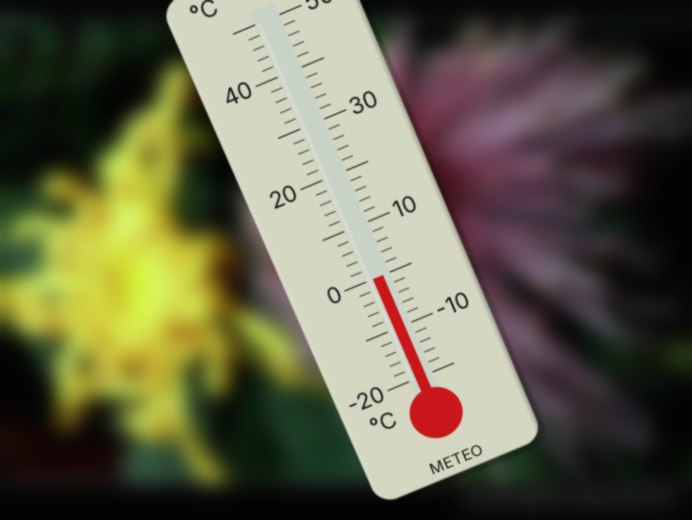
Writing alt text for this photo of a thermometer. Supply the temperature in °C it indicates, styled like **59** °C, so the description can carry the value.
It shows **0** °C
